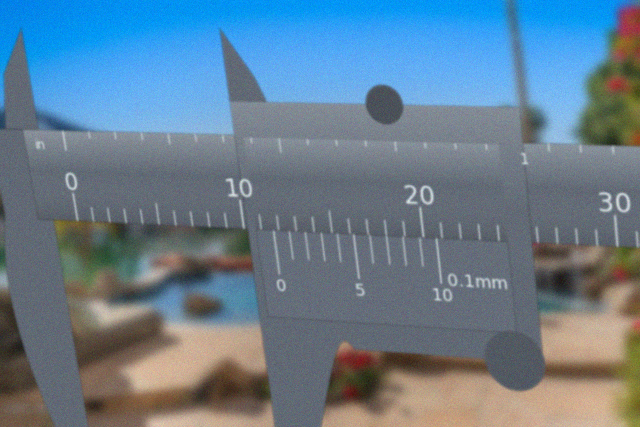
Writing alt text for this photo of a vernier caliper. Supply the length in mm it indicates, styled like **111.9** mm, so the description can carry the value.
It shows **11.7** mm
